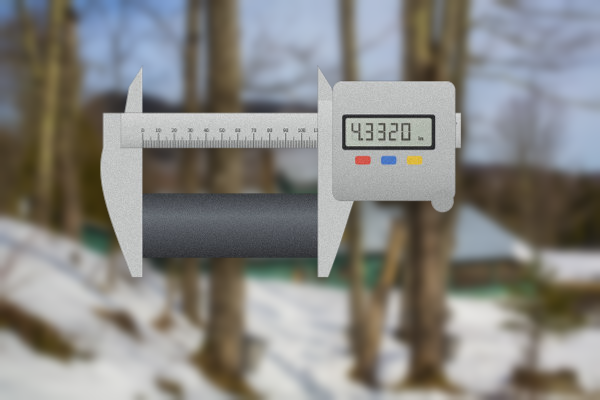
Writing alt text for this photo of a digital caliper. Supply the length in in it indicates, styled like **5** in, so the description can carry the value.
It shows **4.3320** in
